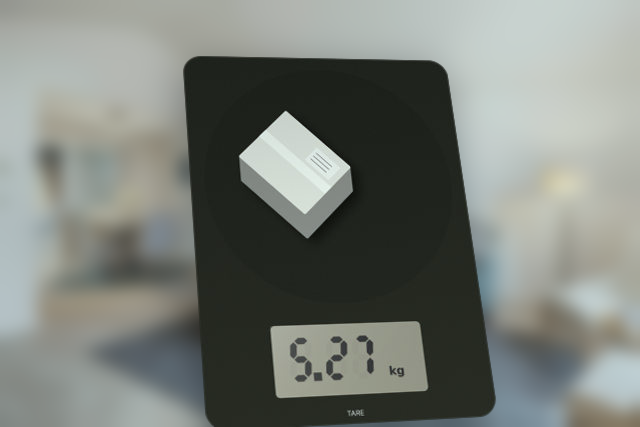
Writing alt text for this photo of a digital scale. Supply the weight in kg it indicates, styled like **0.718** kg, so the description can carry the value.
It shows **5.27** kg
